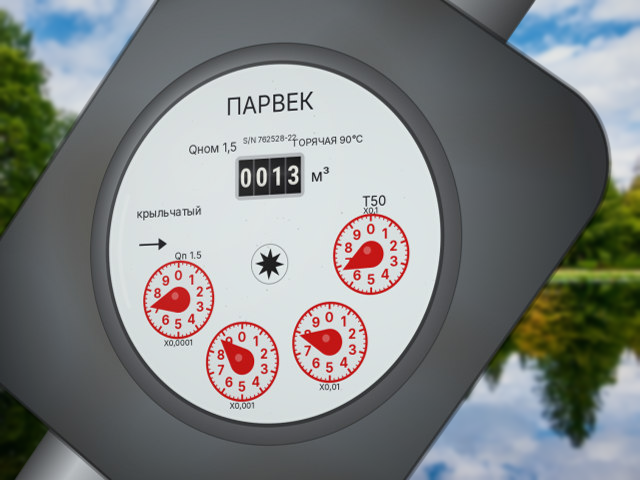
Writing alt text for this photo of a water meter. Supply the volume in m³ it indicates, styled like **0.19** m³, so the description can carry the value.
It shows **13.6787** m³
